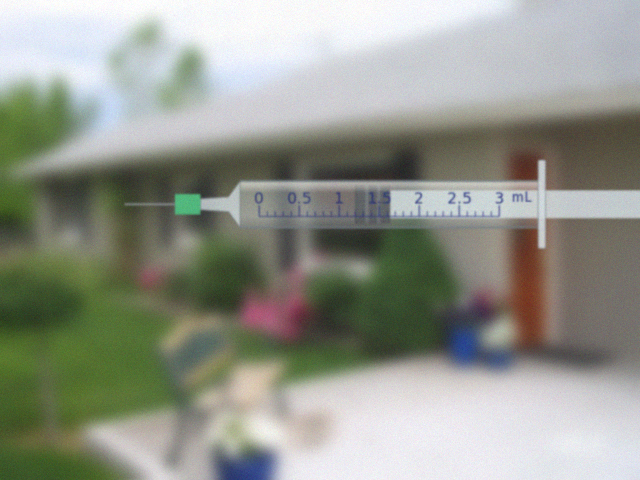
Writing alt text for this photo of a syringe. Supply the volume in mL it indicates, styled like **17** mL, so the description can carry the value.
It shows **1.2** mL
